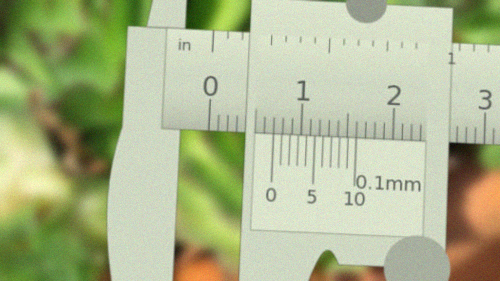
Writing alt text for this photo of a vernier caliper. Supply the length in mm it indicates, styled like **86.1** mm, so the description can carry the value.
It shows **7.0** mm
